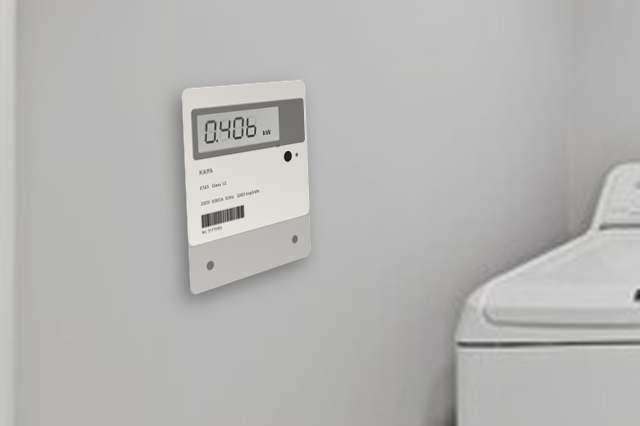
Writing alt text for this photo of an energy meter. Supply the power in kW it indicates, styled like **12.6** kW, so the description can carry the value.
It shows **0.406** kW
